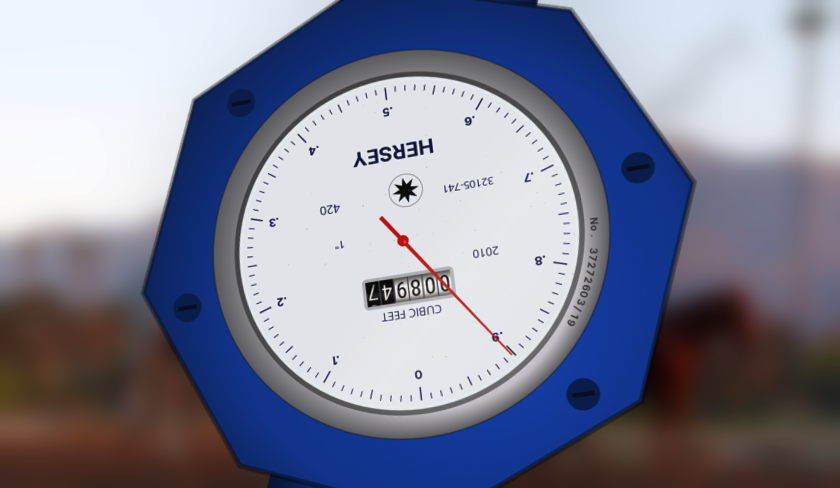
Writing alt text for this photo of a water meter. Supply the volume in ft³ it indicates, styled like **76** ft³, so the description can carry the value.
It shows **8946.90** ft³
